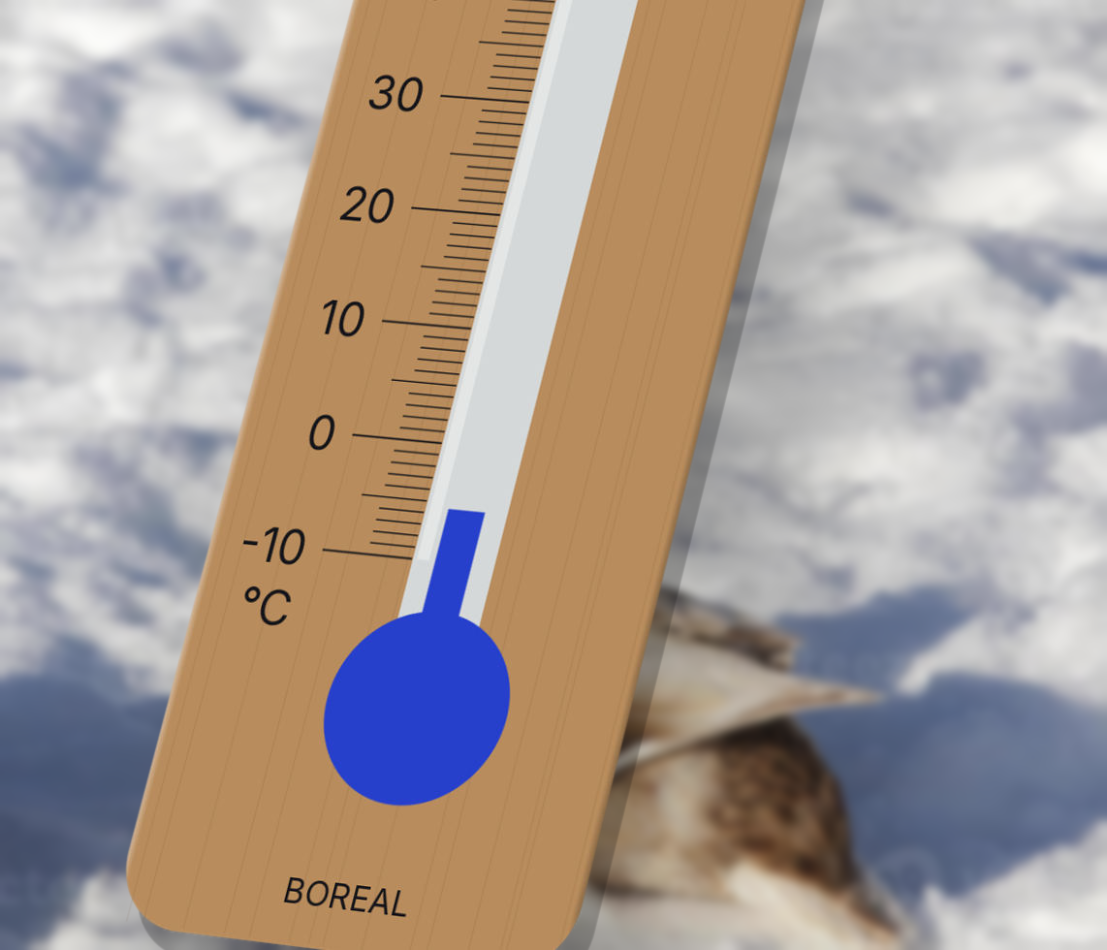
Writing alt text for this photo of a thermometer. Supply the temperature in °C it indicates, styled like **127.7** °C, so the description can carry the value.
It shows **-5.5** °C
